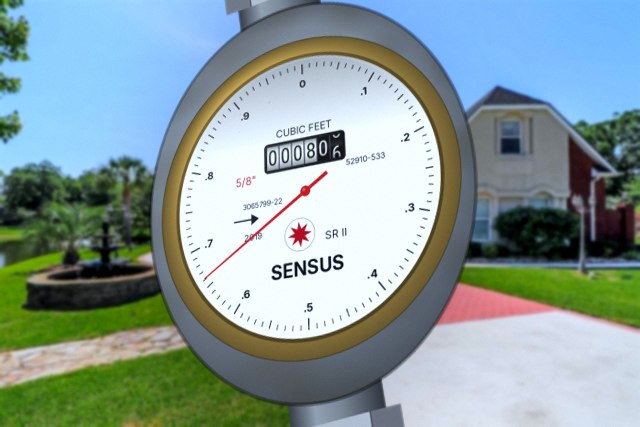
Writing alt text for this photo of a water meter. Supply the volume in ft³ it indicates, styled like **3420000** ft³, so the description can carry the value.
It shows **805.66** ft³
